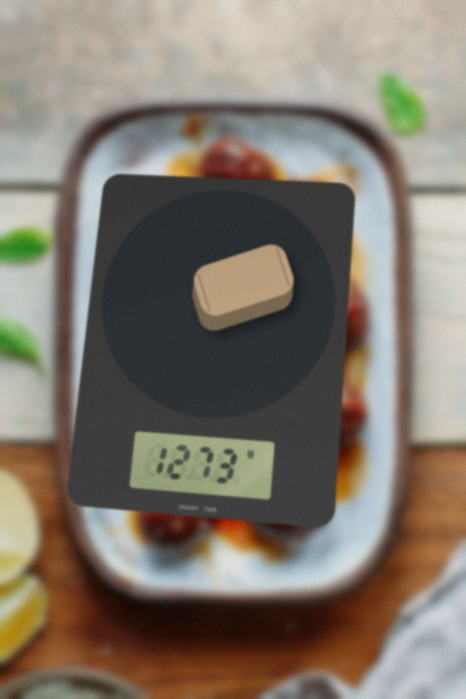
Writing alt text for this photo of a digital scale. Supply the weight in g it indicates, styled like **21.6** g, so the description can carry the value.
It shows **1273** g
